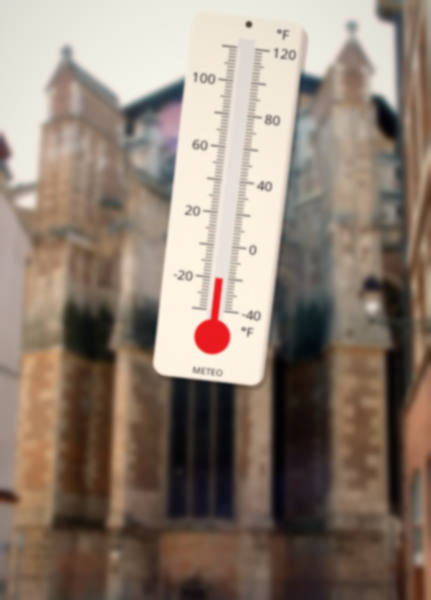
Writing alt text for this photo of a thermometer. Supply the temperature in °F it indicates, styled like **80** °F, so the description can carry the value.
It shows **-20** °F
